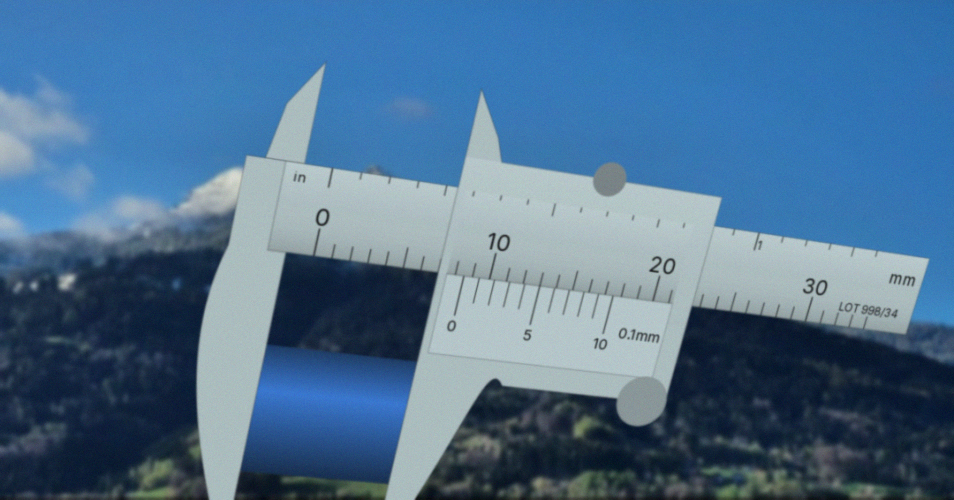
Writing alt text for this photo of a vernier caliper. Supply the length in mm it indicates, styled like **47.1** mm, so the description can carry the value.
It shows **8.5** mm
